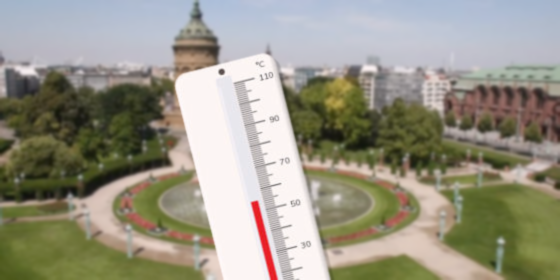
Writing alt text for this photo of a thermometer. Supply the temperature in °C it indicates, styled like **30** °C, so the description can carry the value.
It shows **55** °C
